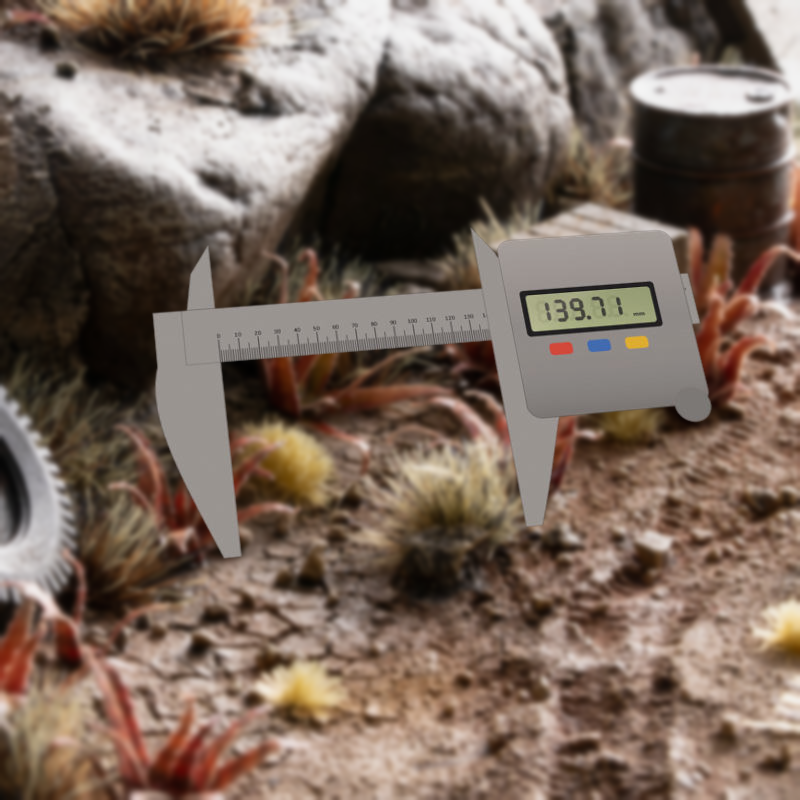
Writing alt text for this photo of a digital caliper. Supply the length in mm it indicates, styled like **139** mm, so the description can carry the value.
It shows **139.71** mm
